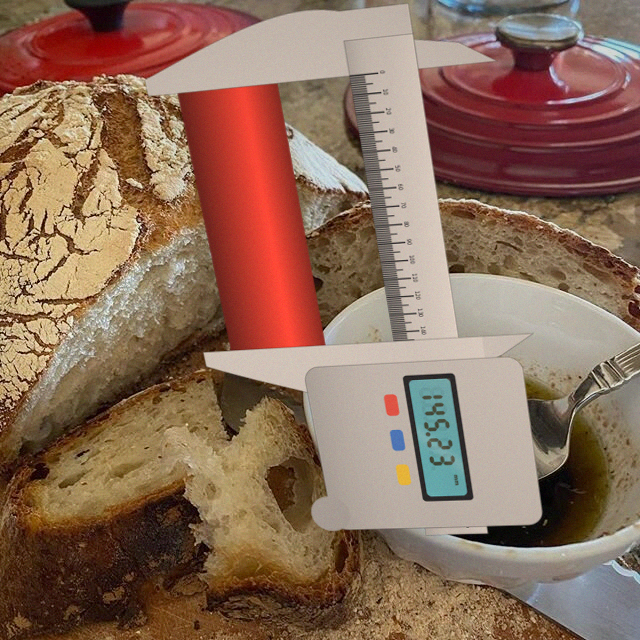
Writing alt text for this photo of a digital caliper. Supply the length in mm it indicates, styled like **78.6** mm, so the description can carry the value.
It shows **145.23** mm
